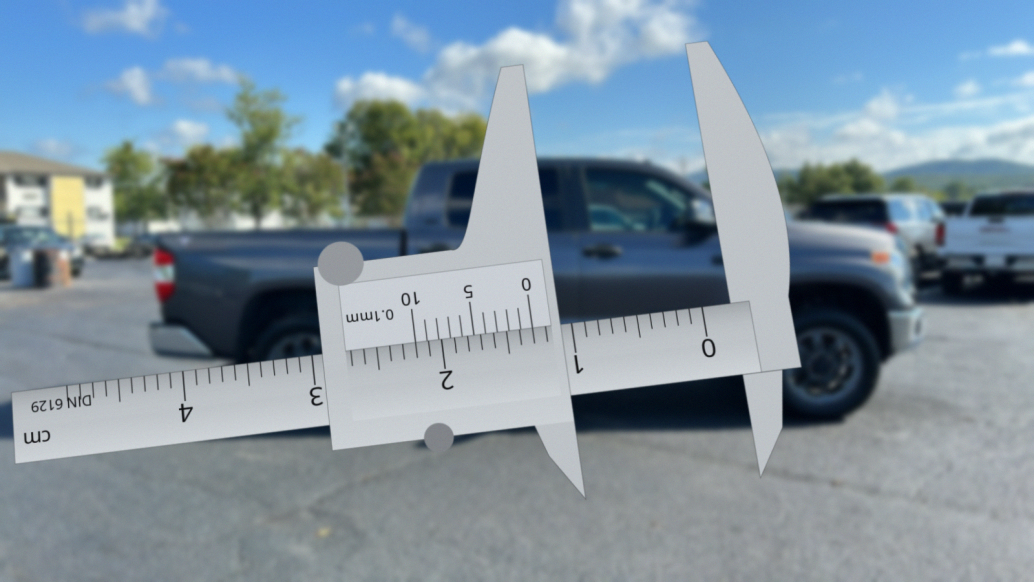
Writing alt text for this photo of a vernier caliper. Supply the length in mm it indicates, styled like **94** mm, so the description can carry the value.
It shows **13.0** mm
